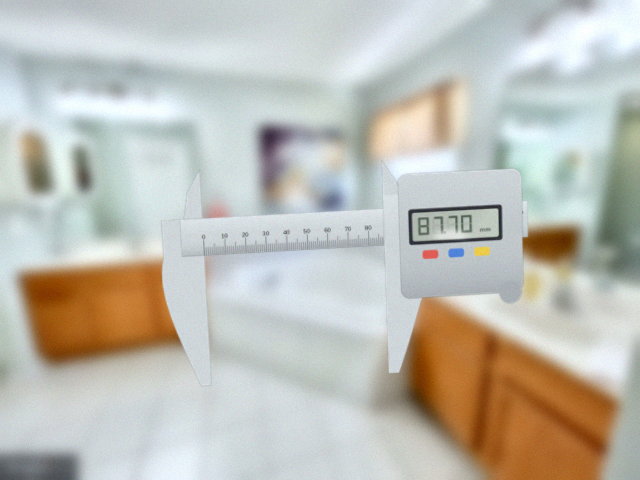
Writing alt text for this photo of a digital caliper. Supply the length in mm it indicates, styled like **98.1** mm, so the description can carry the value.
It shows **87.70** mm
